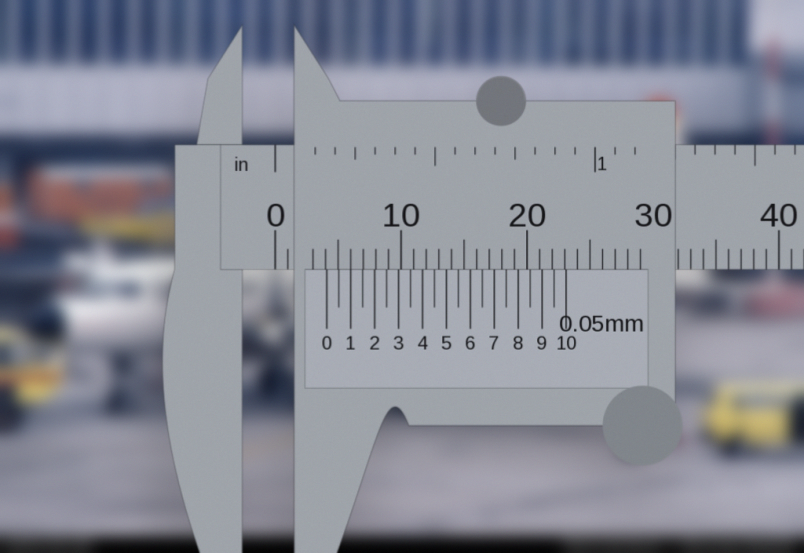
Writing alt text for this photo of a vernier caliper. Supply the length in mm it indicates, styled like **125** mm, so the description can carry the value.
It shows **4.1** mm
